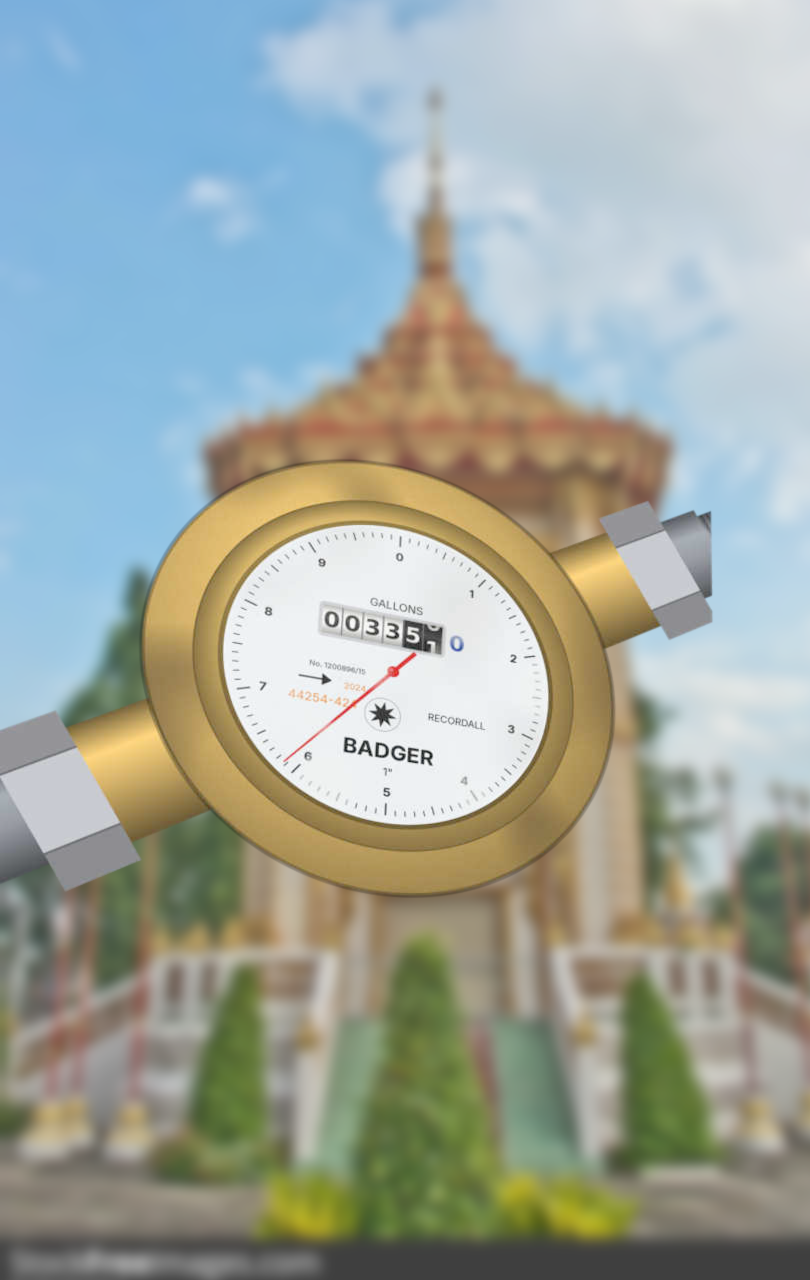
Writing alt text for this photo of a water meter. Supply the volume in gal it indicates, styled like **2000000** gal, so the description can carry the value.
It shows **33506.1** gal
